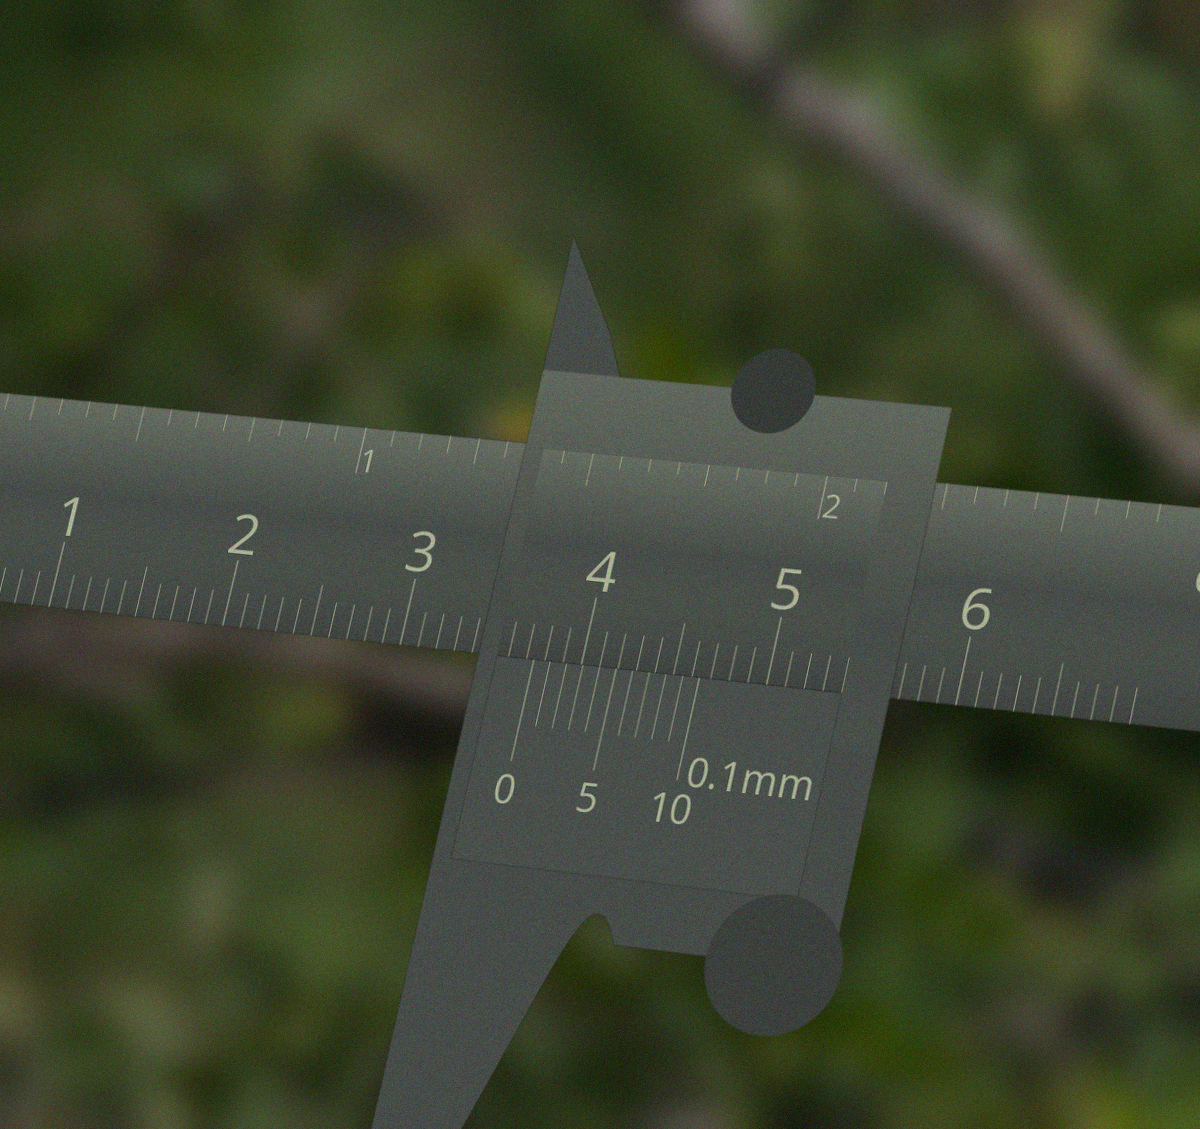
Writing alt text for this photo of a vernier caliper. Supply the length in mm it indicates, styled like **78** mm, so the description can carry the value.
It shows **37.4** mm
